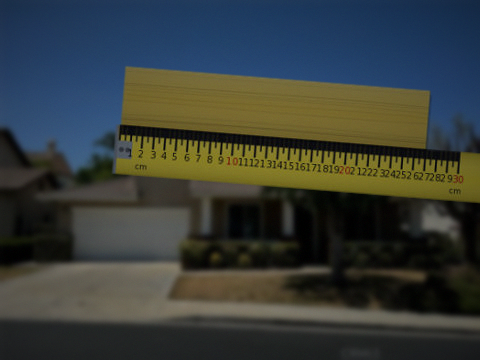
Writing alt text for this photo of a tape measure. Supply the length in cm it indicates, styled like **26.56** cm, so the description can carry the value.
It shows **27** cm
